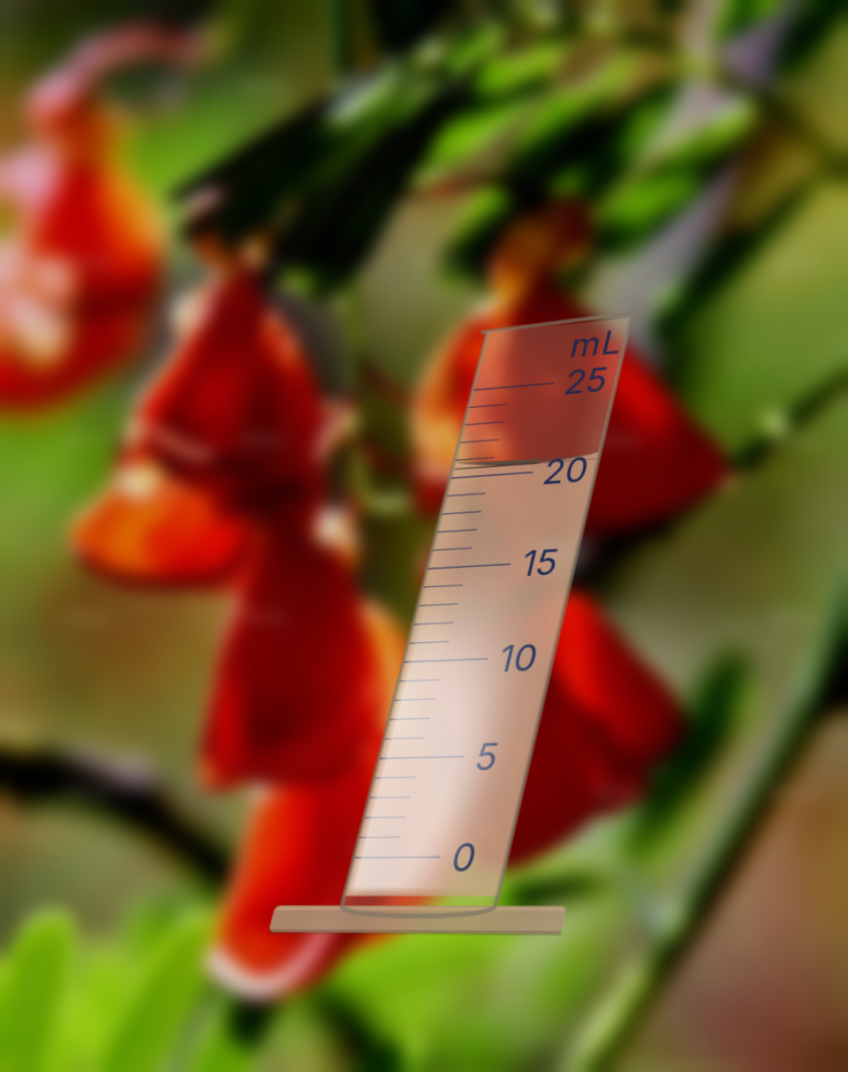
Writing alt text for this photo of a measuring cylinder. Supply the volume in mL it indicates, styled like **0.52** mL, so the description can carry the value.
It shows **20.5** mL
